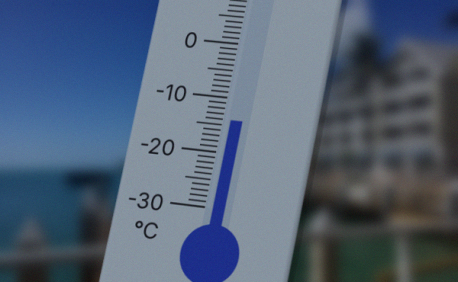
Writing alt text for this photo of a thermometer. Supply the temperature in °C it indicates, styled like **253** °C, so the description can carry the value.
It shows **-14** °C
